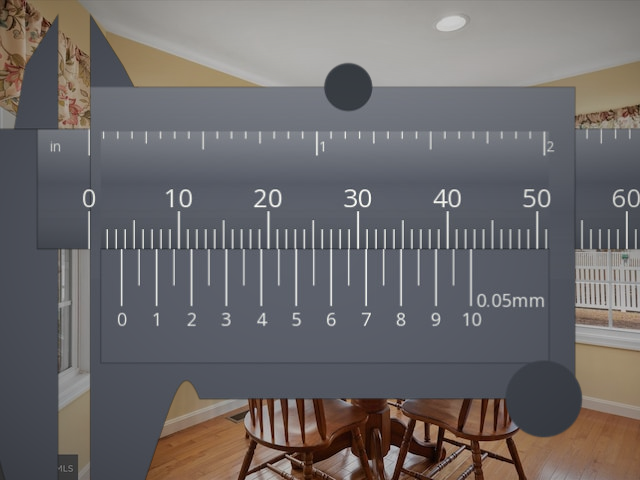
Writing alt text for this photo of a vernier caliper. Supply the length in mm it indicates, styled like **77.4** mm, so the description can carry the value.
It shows **3.6** mm
